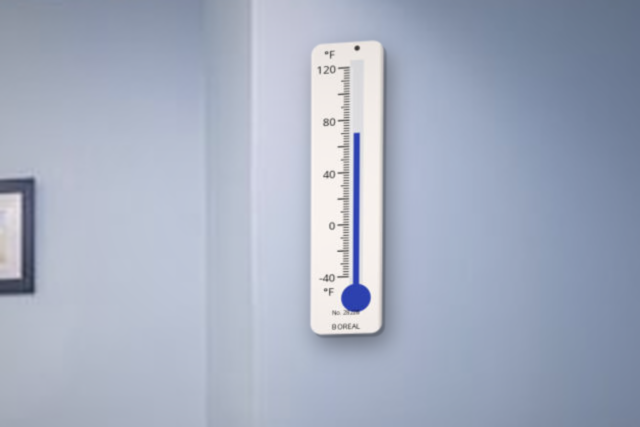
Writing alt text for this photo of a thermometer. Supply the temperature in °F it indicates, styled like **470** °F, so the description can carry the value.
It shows **70** °F
